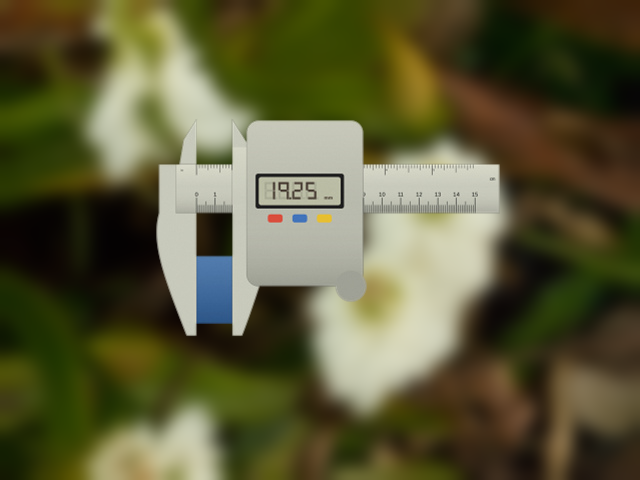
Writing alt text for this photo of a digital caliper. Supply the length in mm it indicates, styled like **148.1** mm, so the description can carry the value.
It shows **19.25** mm
